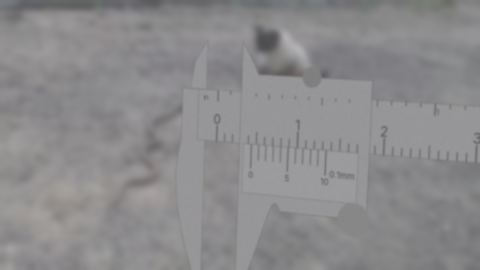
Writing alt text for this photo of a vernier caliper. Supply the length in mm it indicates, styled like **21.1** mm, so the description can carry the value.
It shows **4.4** mm
